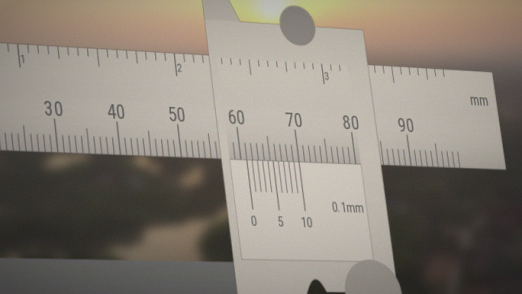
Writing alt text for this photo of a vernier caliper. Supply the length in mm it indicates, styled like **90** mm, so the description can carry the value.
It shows **61.0** mm
